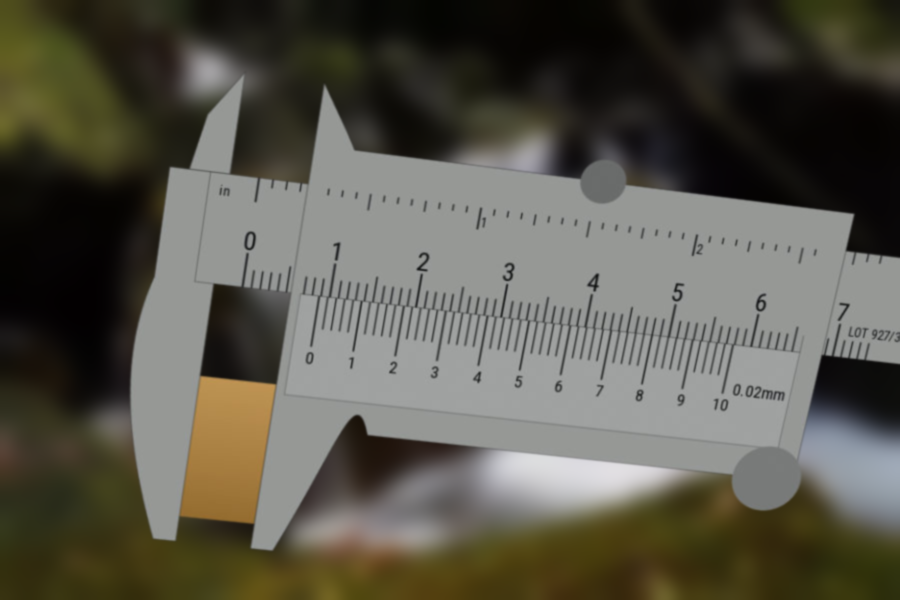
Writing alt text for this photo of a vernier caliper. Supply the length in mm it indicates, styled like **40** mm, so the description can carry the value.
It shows **8.8** mm
